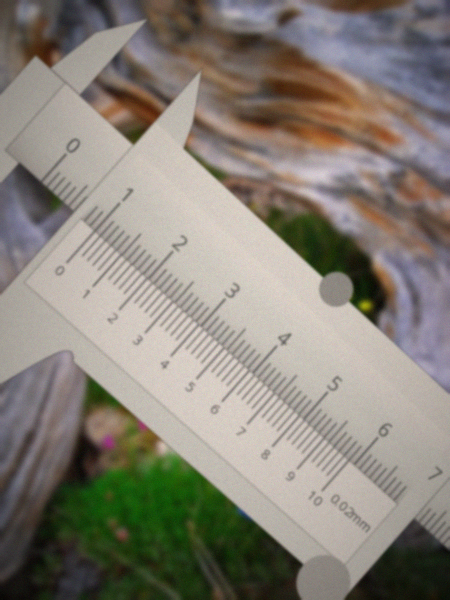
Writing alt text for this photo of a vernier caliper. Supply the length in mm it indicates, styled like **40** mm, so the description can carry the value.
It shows **10.0** mm
